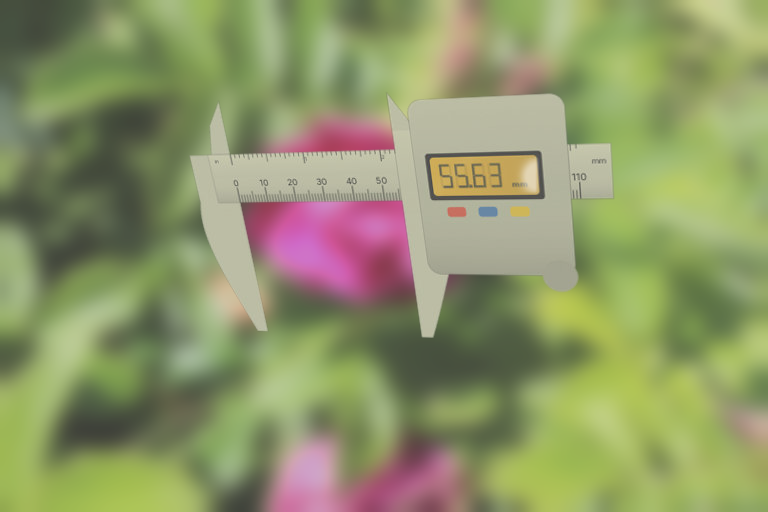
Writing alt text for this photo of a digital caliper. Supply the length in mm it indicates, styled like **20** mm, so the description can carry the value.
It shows **55.63** mm
